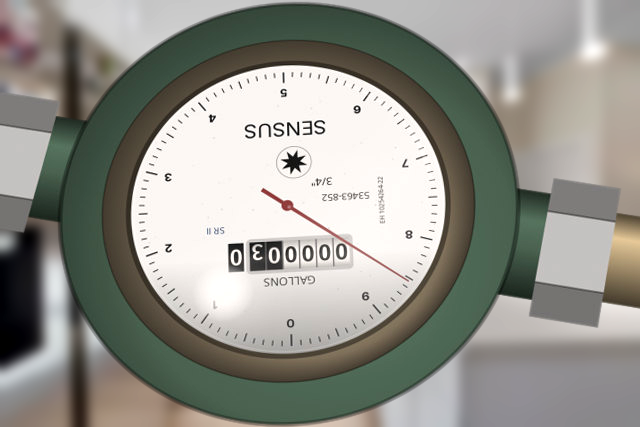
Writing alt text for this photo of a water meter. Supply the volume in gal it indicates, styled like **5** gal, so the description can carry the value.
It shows **28.5** gal
